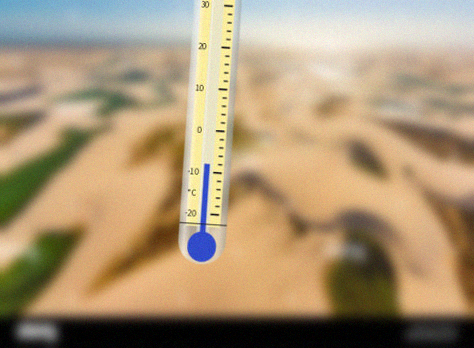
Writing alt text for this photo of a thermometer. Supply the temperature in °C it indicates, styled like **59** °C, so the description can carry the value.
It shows **-8** °C
